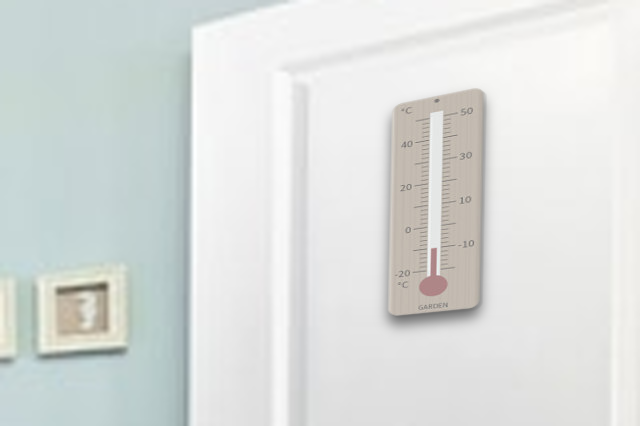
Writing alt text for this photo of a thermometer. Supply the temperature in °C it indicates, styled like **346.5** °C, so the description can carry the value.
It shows **-10** °C
